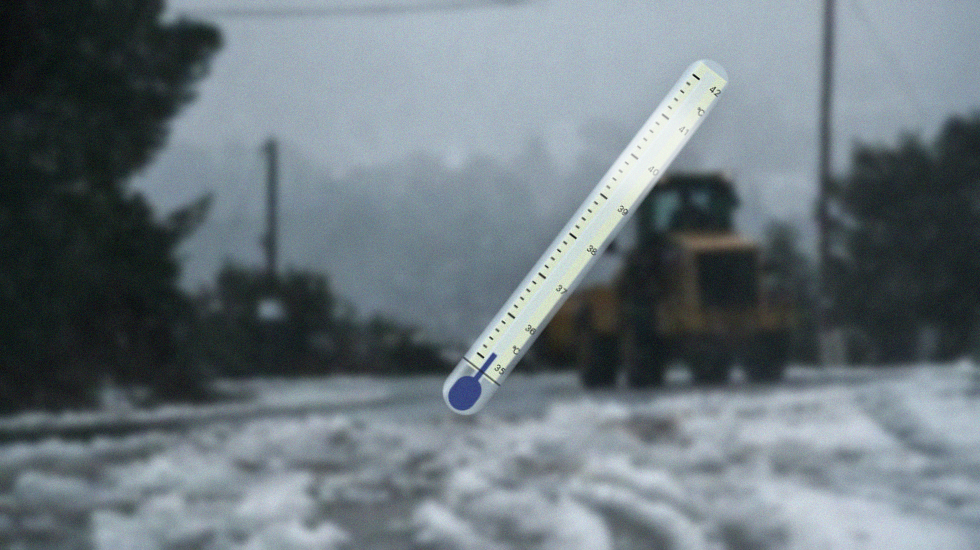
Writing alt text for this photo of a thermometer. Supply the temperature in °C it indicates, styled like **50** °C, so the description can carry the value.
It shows **35.2** °C
